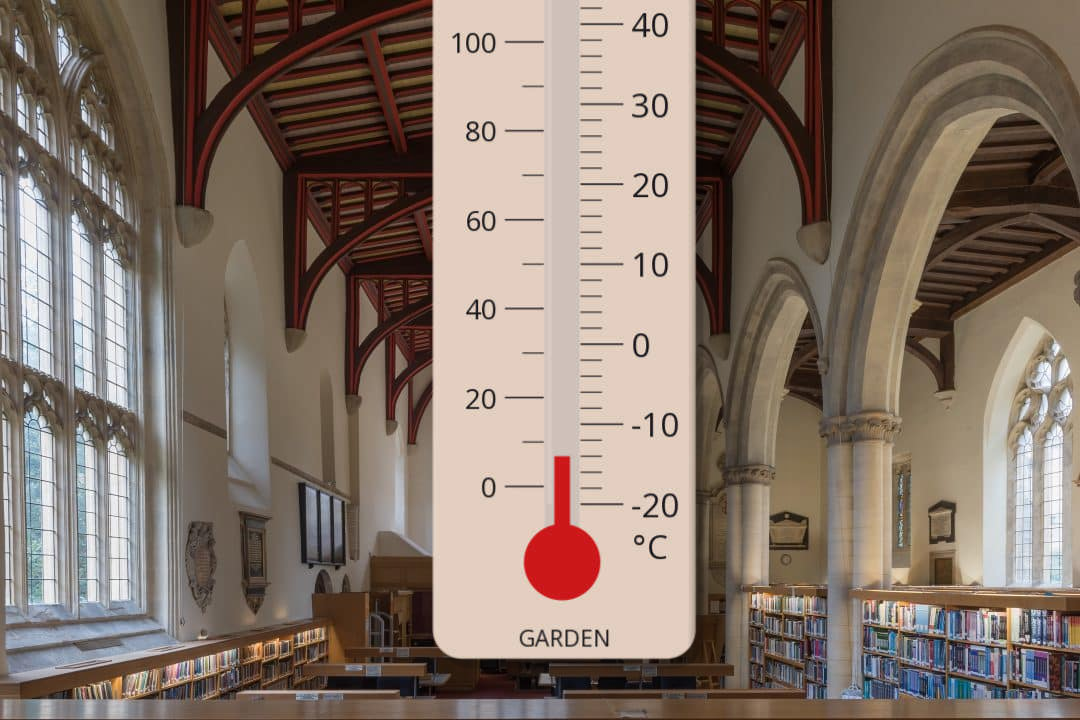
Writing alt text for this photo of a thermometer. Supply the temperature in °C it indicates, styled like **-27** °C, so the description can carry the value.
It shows **-14** °C
